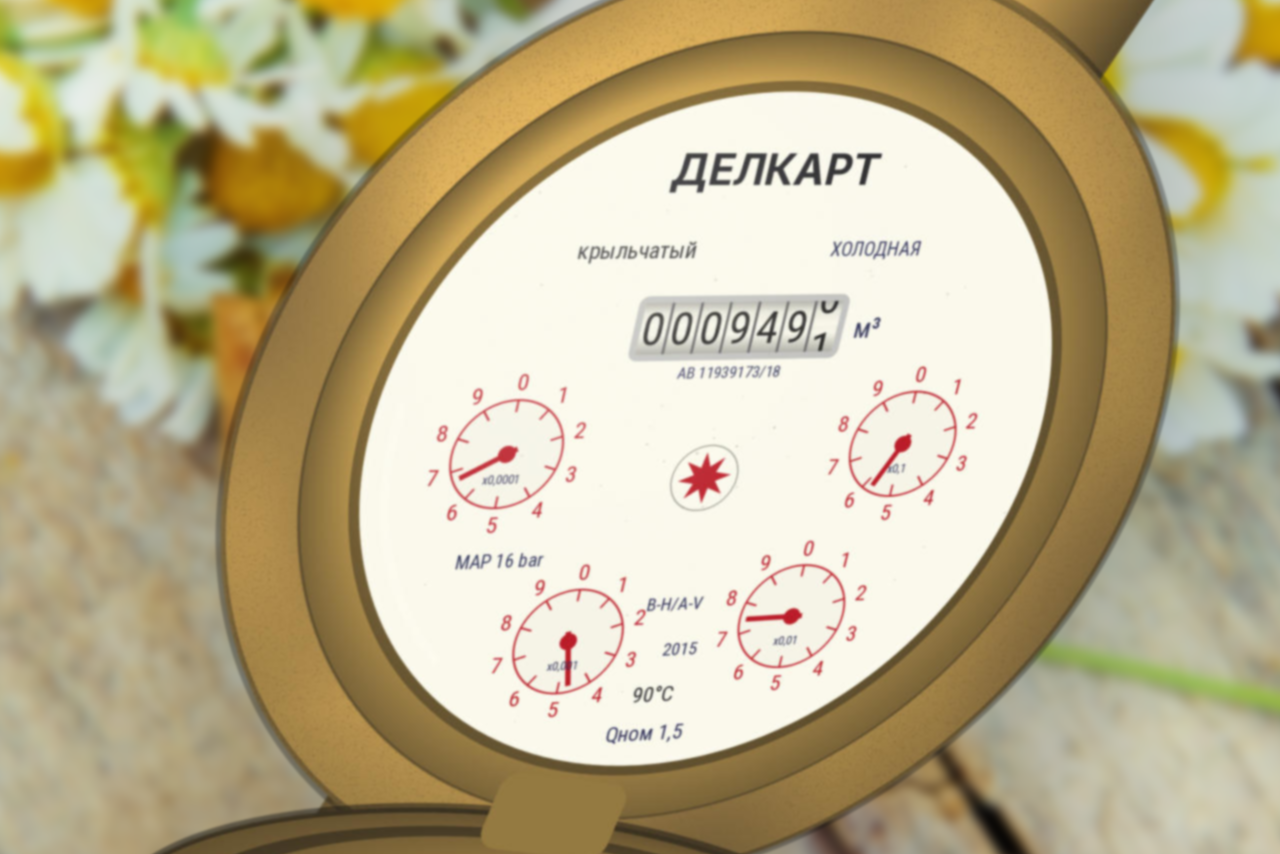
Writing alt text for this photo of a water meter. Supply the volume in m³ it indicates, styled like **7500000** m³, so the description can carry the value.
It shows **9490.5746** m³
